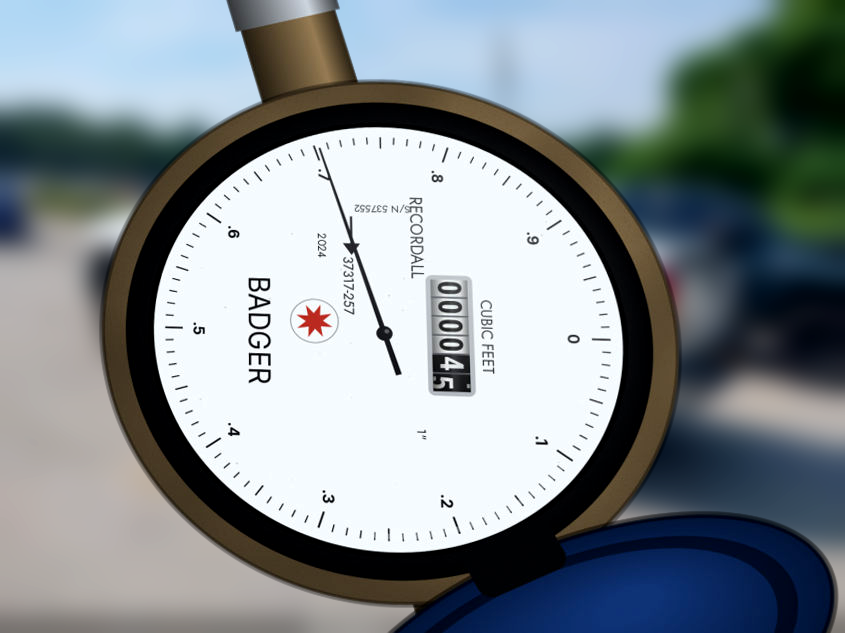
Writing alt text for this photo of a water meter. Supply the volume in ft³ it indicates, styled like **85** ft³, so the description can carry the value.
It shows **44.70** ft³
